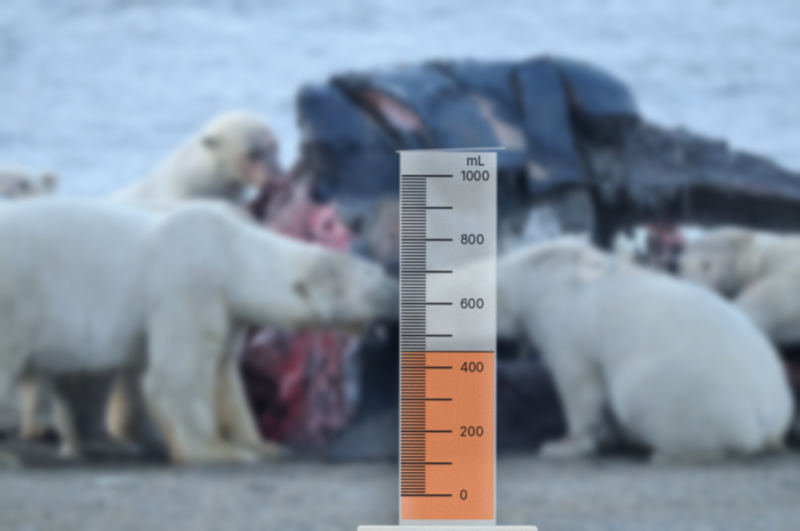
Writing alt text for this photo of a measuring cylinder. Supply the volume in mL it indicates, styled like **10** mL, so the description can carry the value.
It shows **450** mL
